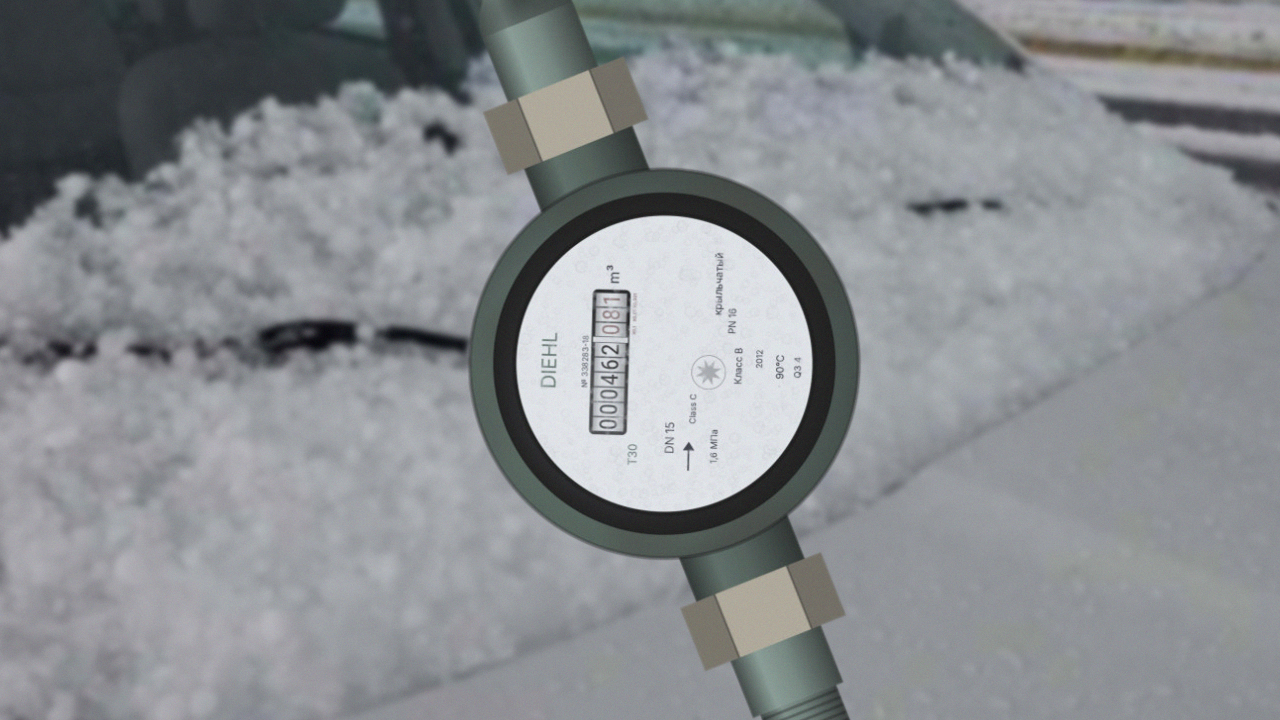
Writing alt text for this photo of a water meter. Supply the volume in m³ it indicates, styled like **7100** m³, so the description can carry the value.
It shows **462.081** m³
